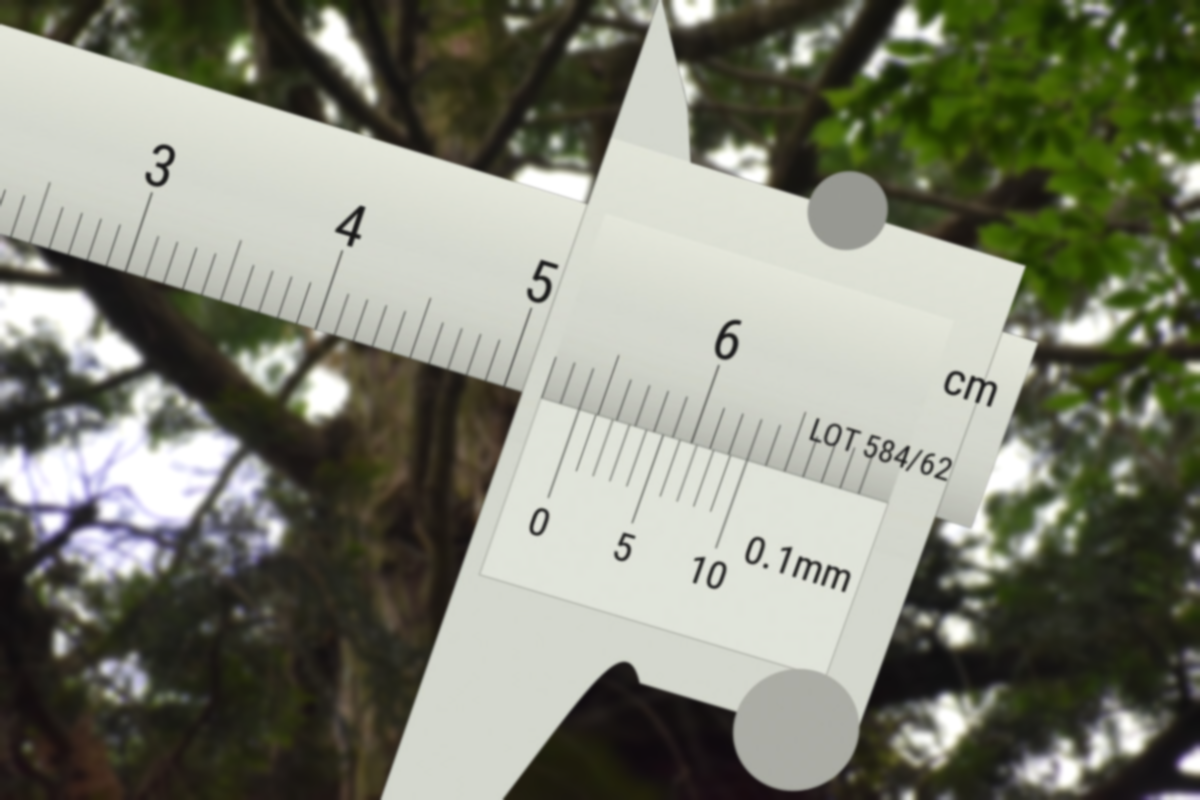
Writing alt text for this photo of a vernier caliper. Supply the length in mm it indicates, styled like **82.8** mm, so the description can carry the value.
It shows **54.0** mm
